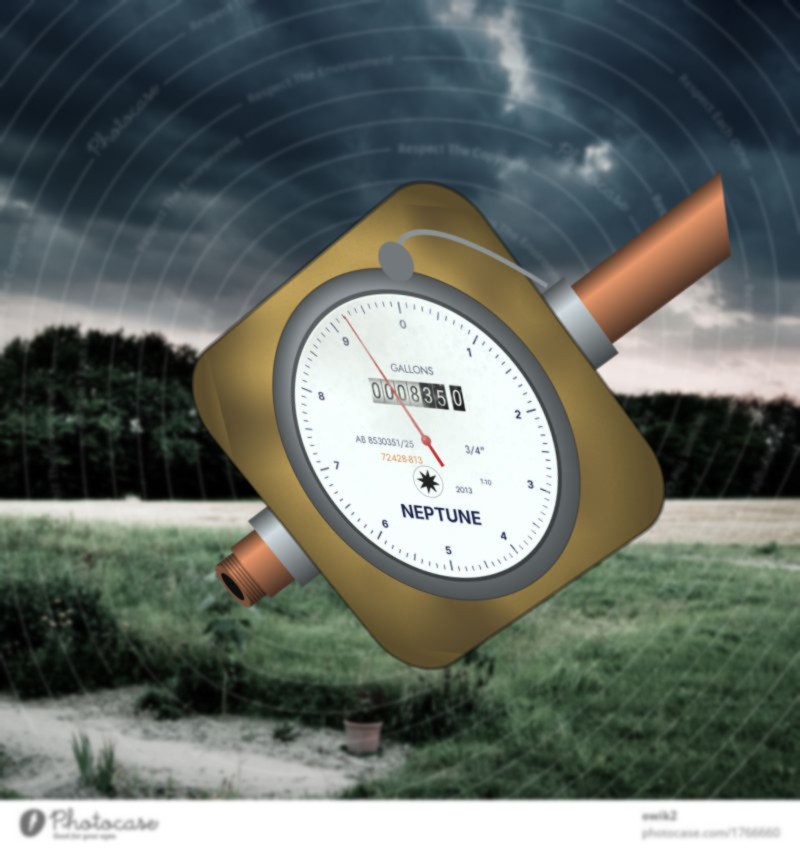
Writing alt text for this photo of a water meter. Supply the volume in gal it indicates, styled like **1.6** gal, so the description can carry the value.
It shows **8349.2** gal
